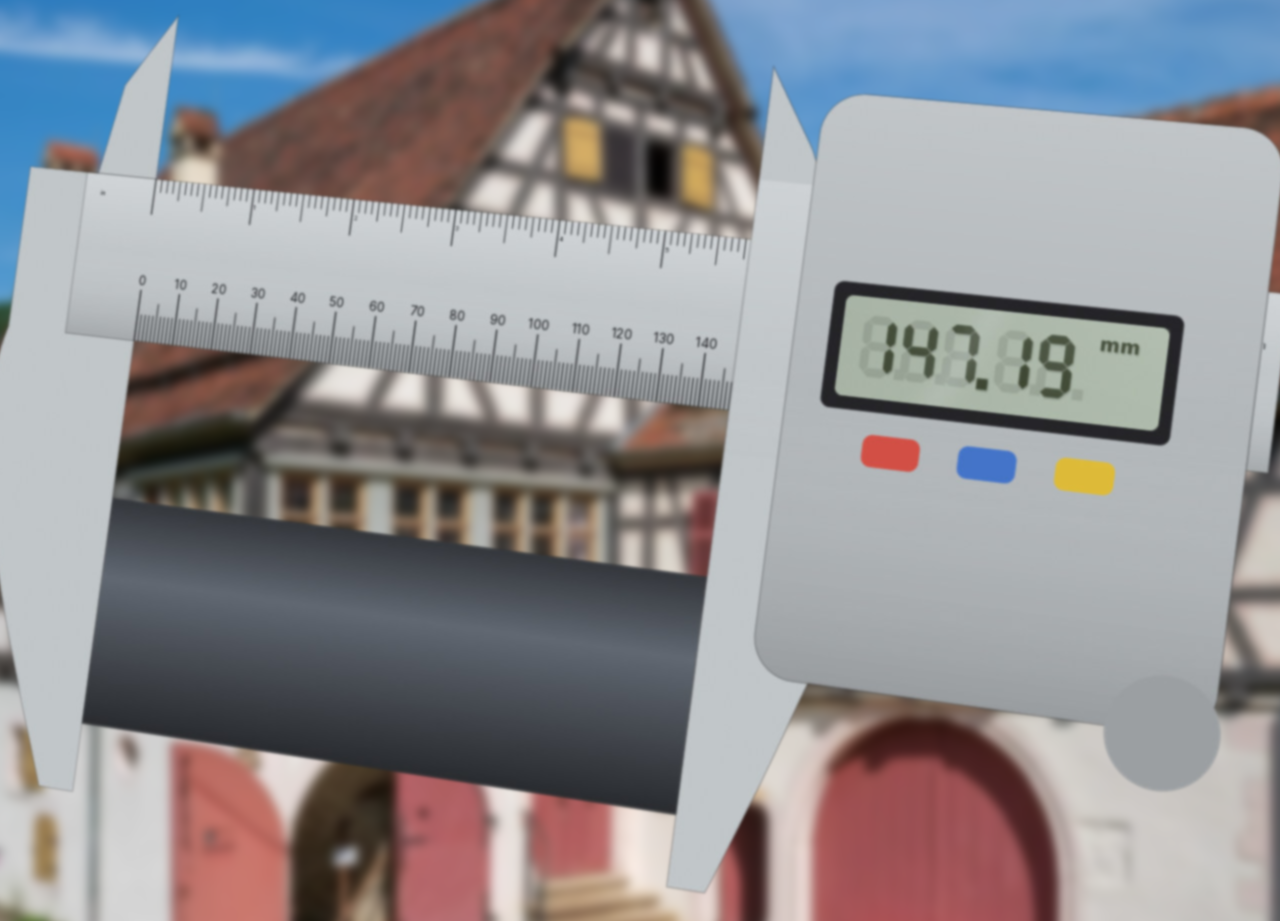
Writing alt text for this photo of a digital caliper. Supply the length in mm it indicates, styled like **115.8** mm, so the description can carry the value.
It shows **147.19** mm
